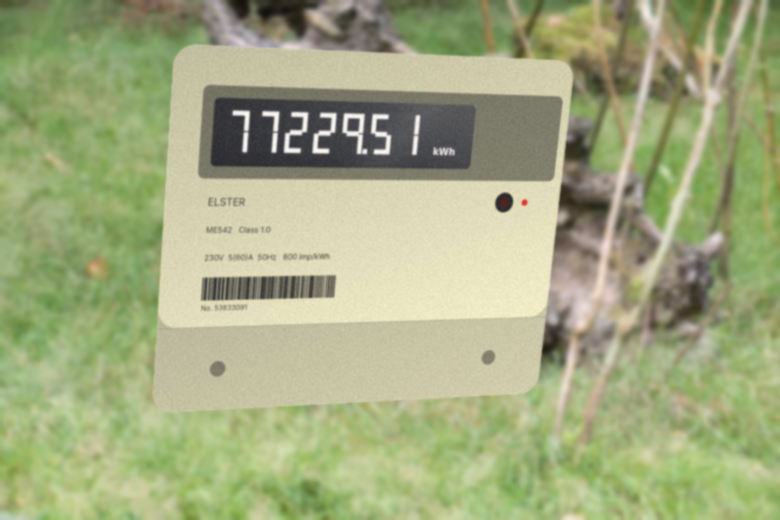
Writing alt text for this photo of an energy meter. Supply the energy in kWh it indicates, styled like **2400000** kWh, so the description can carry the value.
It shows **77229.51** kWh
